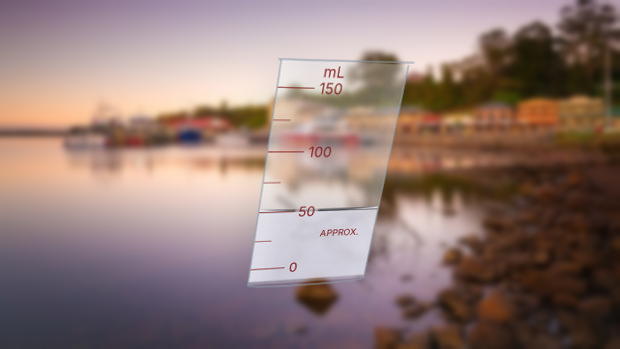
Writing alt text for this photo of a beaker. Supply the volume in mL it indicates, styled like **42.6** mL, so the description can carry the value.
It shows **50** mL
